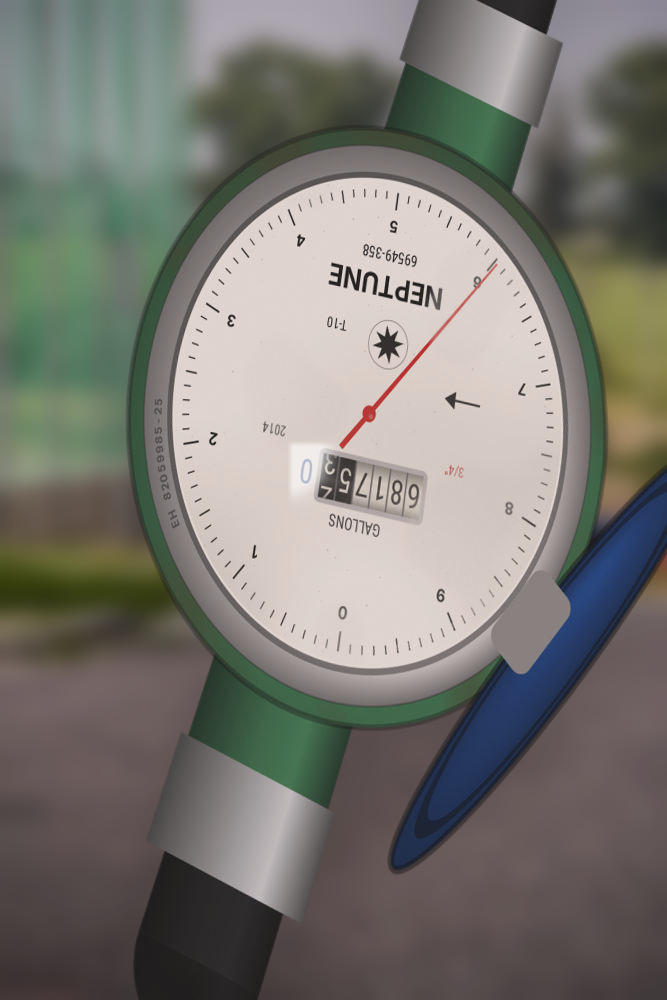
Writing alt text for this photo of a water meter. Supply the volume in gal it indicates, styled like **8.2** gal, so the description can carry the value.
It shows **6817526.0** gal
